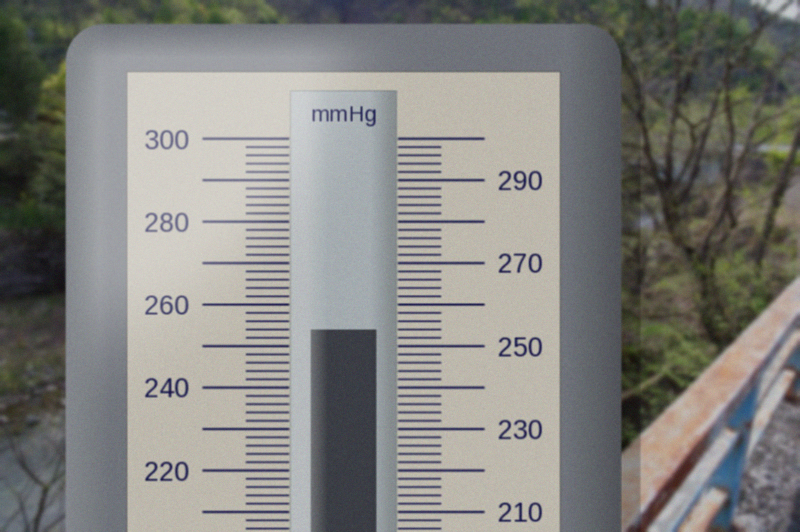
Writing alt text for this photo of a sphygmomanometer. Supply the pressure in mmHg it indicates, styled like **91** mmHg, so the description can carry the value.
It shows **254** mmHg
